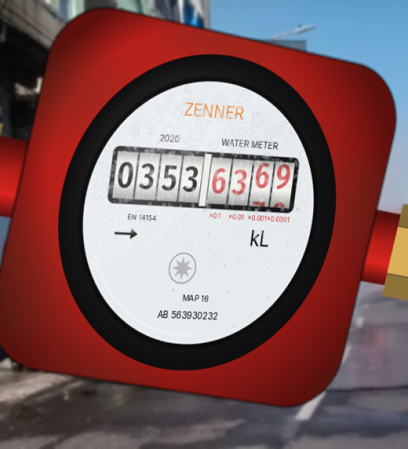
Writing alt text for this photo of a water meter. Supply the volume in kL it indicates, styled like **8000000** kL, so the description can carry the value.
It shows **353.6369** kL
